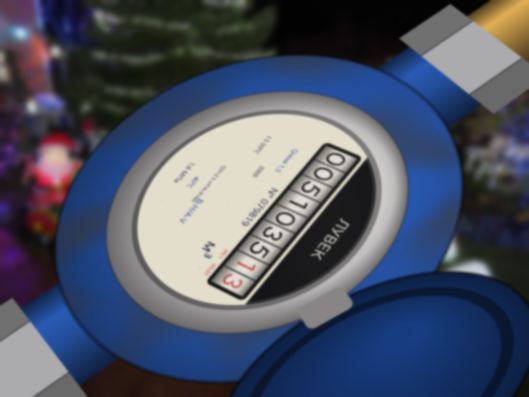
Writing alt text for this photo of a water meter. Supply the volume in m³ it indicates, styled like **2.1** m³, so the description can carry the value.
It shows **51035.13** m³
